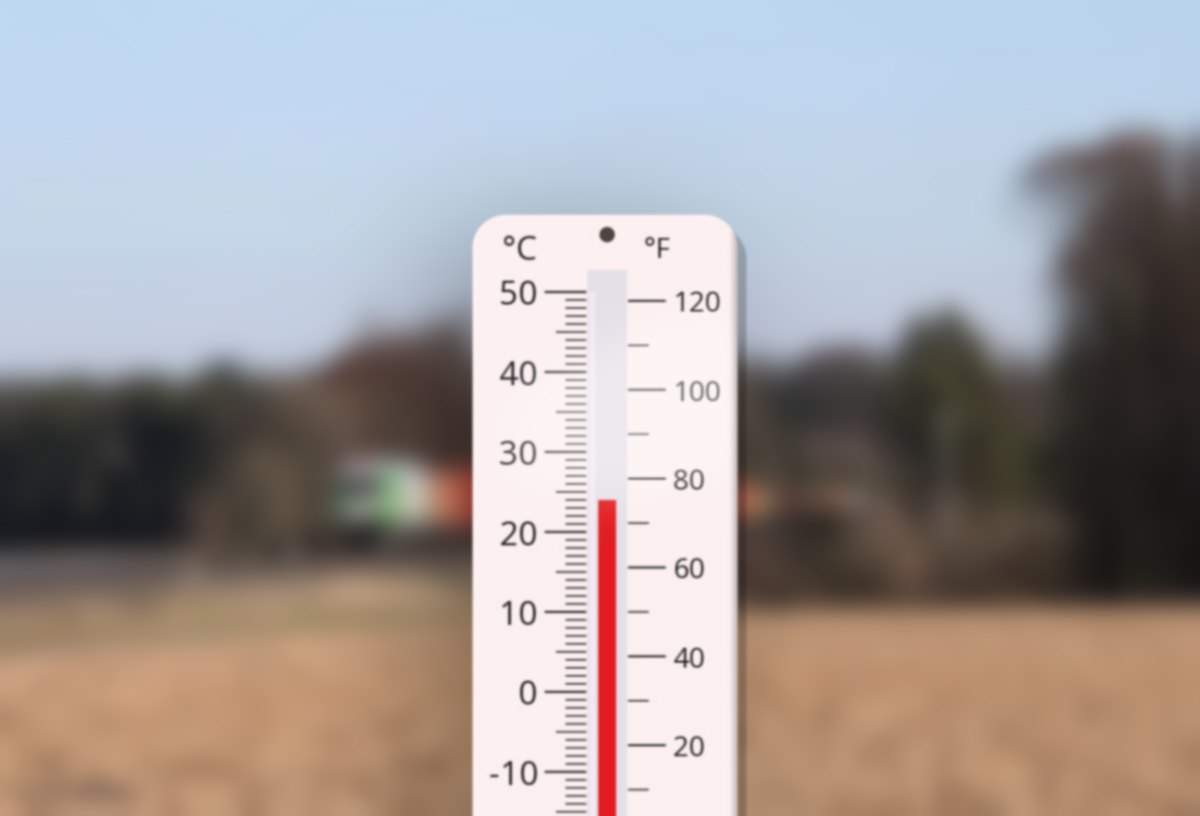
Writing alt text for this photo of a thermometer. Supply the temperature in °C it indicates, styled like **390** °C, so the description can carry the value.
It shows **24** °C
